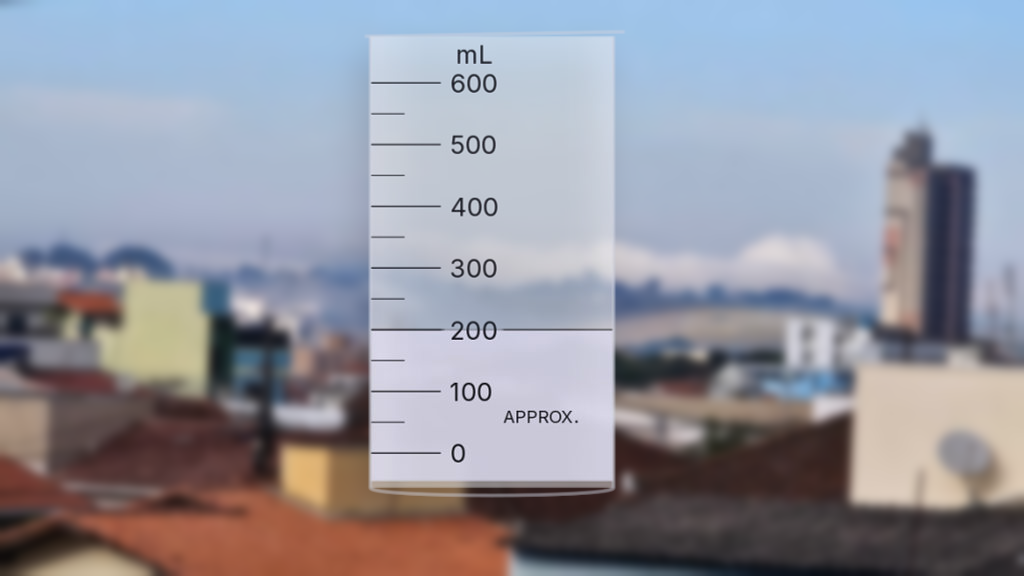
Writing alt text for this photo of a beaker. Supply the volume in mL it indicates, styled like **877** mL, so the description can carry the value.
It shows **200** mL
